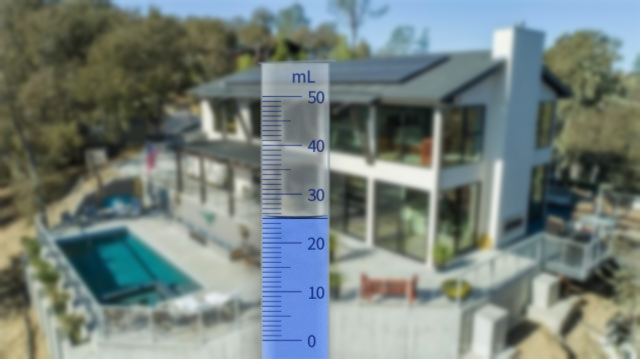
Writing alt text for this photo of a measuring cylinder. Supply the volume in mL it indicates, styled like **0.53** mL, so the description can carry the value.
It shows **25** mL
